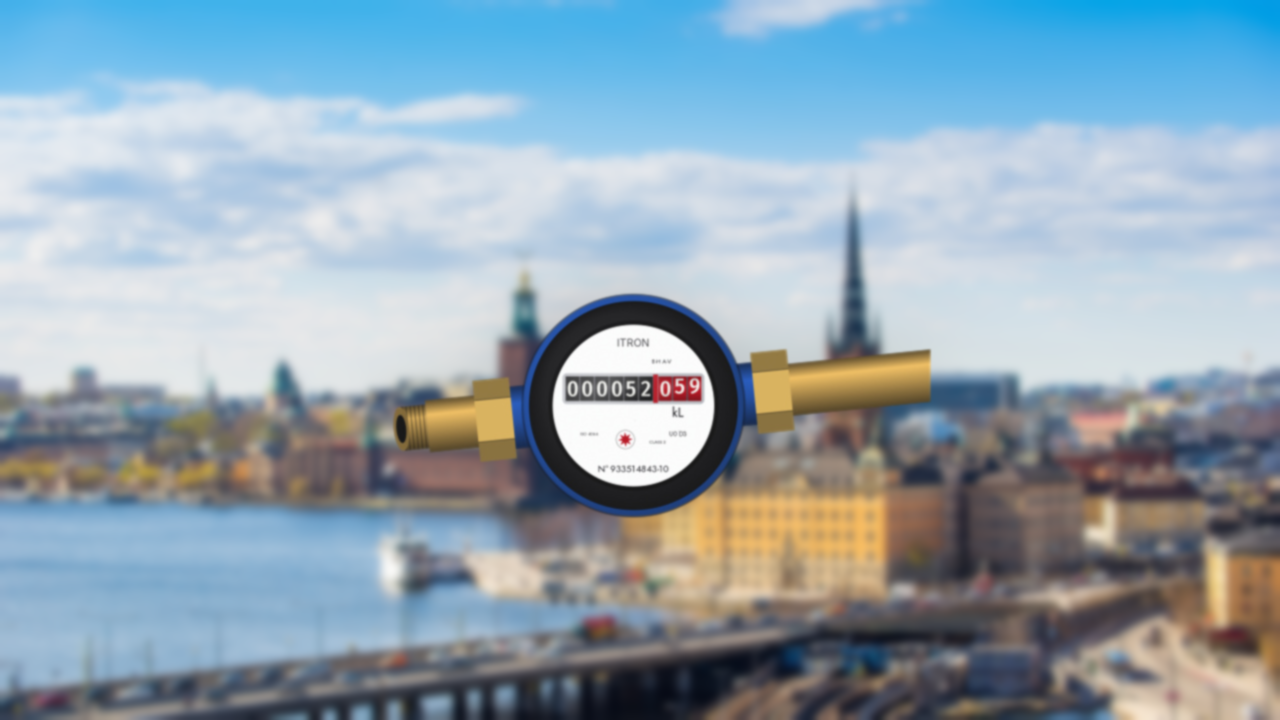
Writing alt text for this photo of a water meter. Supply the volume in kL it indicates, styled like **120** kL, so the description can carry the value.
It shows **52.059** kL
